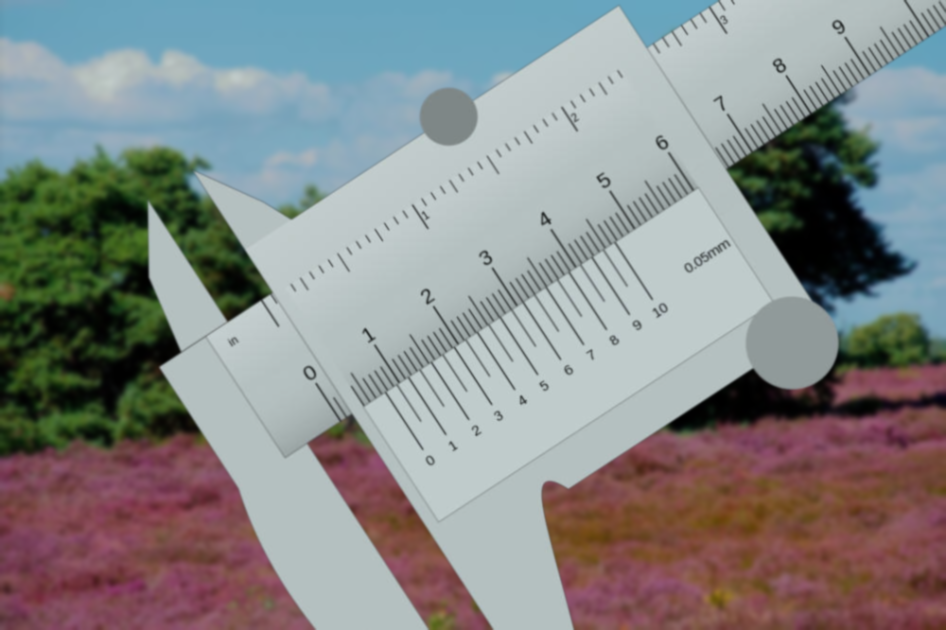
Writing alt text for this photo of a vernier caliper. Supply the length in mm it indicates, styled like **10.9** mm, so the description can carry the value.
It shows **7.6** mm
